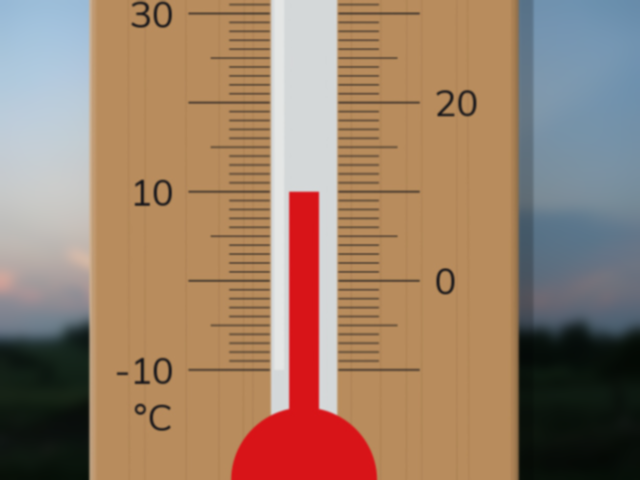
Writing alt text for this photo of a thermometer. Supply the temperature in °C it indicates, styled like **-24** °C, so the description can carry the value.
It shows **10** °C
